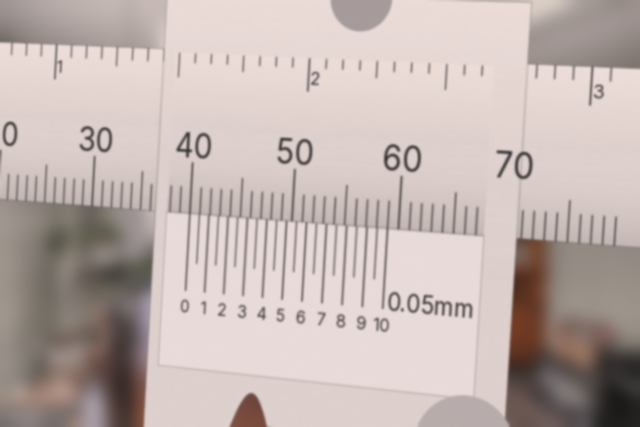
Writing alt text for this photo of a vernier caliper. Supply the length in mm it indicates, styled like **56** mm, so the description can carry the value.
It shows **40.0** mm
